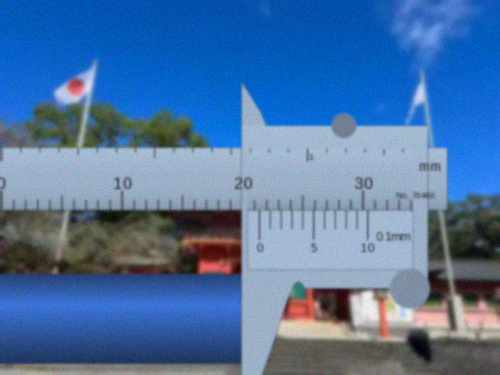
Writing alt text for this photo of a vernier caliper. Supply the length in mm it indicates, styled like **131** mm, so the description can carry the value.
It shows **21.4** mm
